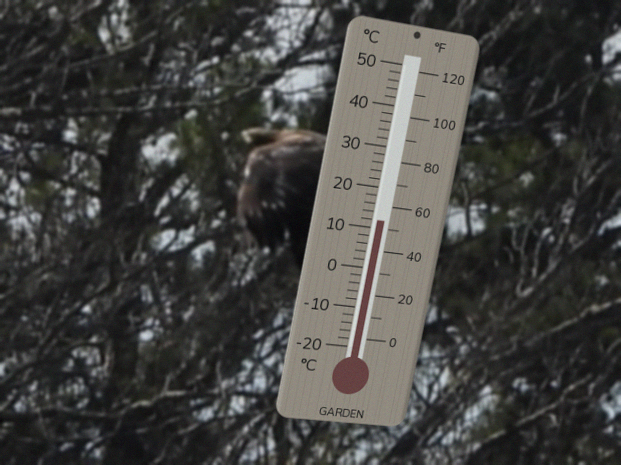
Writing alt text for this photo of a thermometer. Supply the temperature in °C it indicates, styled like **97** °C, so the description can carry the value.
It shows **12** °C
